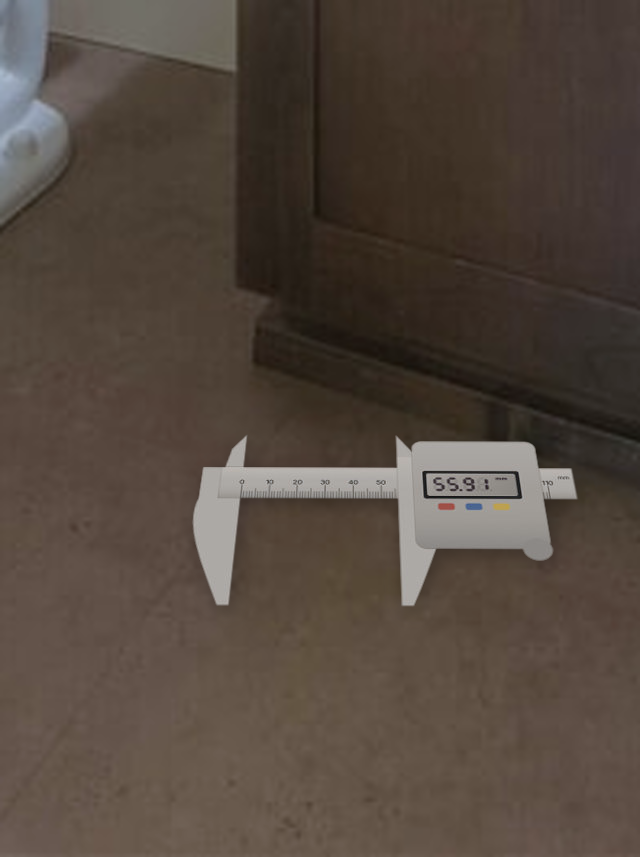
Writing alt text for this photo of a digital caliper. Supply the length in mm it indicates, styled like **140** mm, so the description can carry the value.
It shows **55.91** mm
